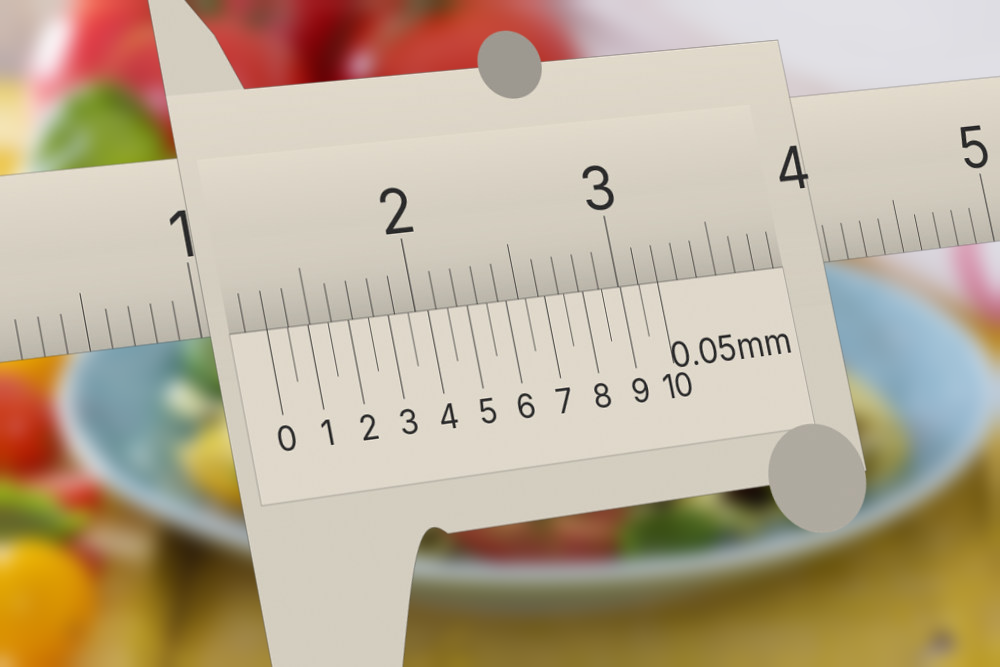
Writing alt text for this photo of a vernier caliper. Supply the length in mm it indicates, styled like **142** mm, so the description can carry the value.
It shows **13.0** mm
